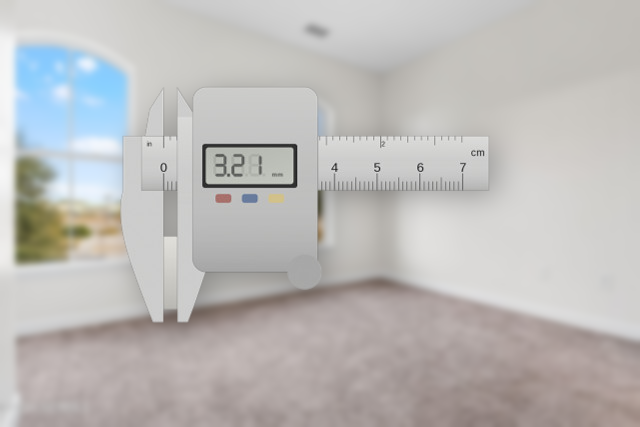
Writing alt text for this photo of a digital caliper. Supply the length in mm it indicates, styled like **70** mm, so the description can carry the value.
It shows **3.21** mm
